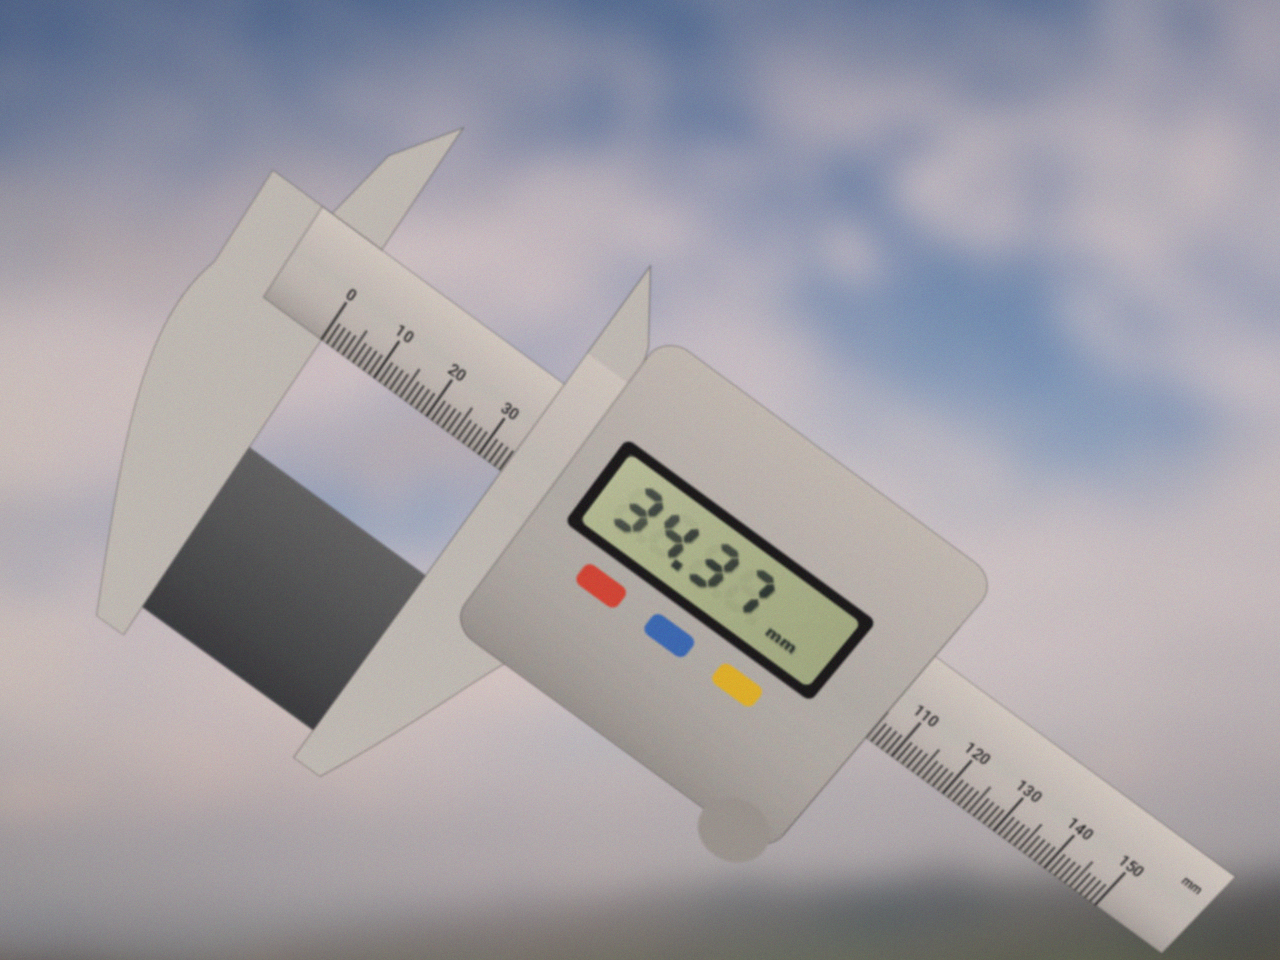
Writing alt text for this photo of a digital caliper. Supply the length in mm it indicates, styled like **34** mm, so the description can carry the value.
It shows **34.37** mm
